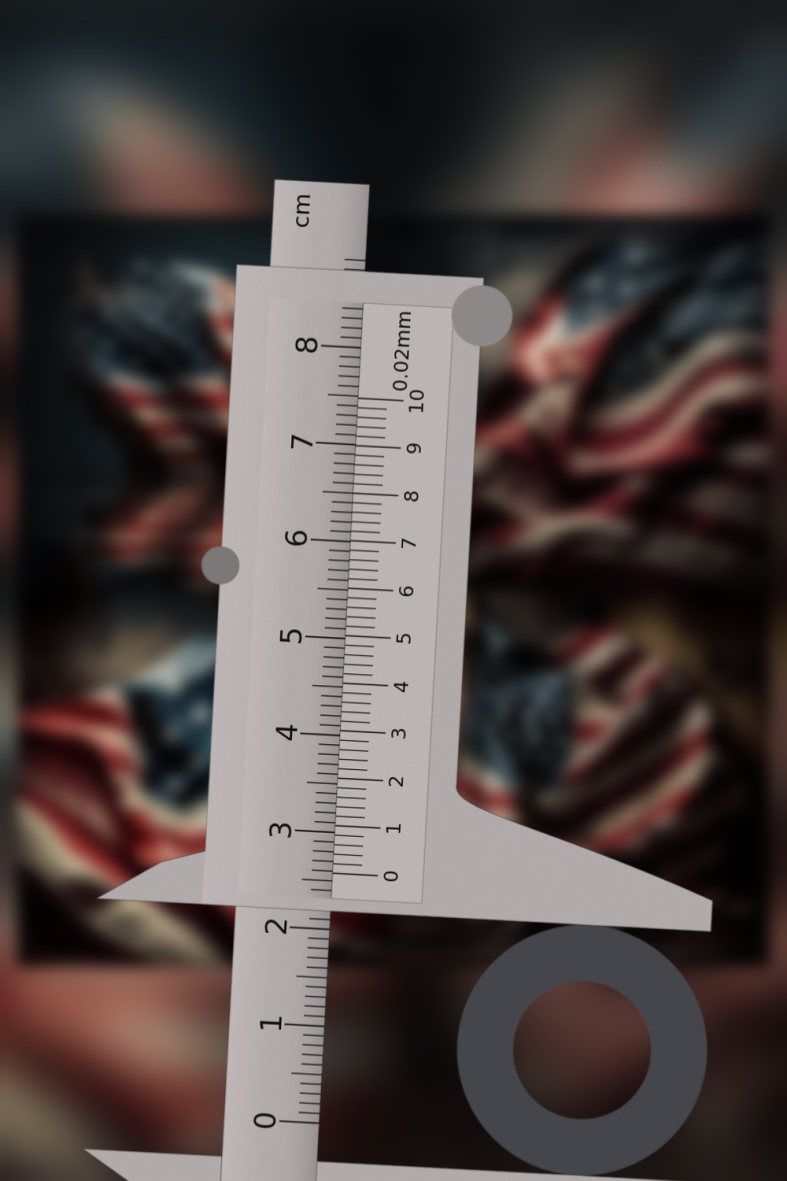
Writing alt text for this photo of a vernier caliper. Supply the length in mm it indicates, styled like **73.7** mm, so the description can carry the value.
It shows **25.8** mm
